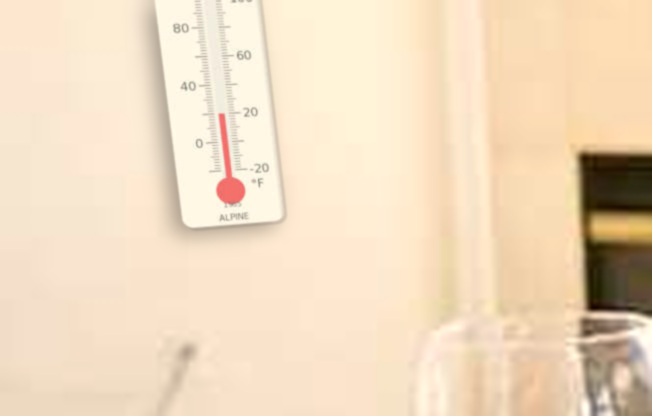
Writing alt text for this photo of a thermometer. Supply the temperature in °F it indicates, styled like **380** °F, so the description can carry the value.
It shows **20** °F
